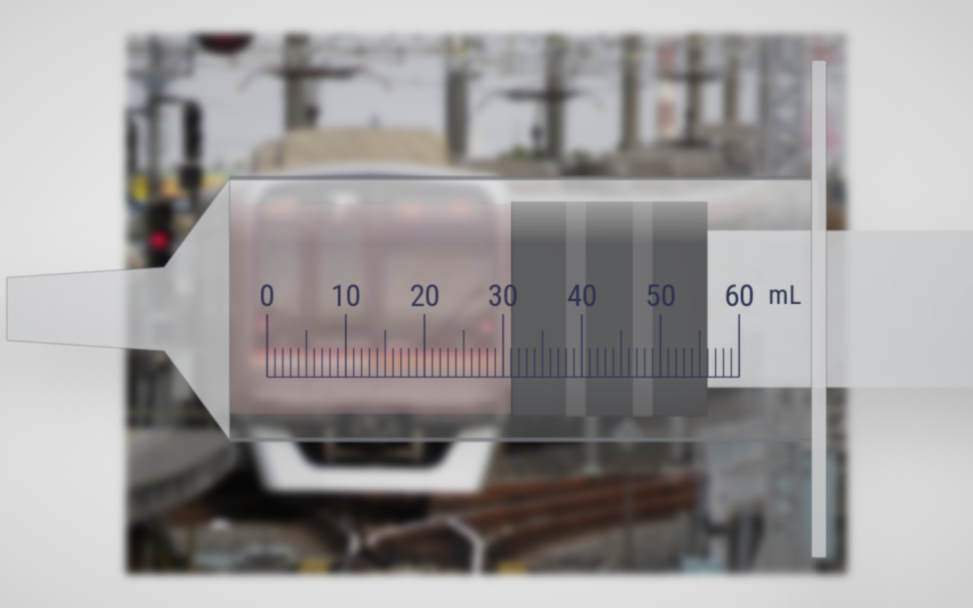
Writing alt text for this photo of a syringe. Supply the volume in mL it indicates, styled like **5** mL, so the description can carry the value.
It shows **31** mL
